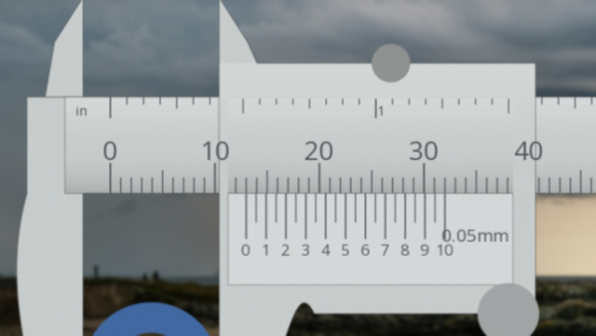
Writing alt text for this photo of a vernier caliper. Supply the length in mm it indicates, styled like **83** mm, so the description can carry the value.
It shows **13.0** mm
